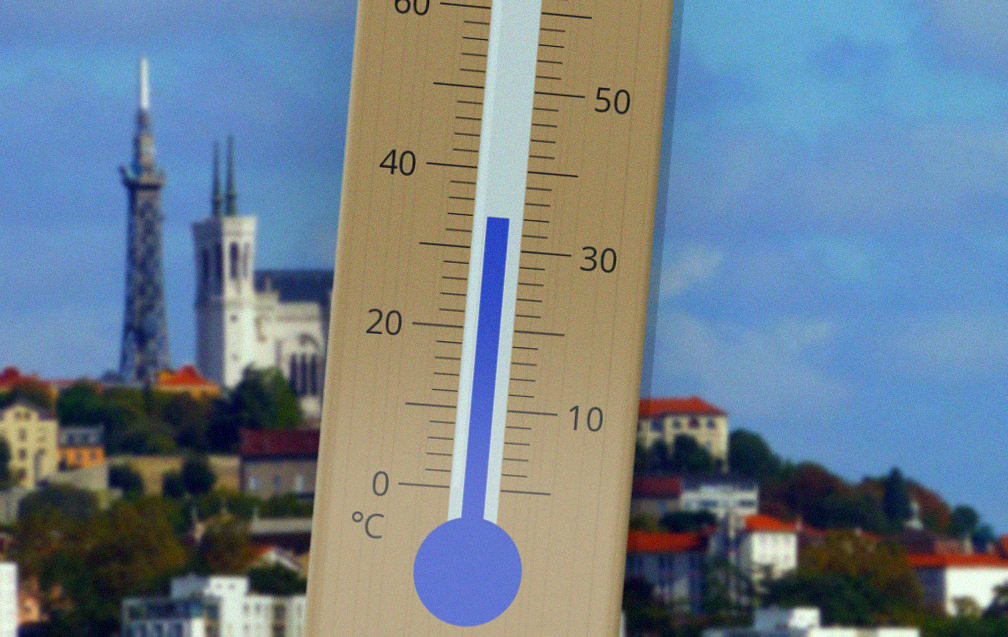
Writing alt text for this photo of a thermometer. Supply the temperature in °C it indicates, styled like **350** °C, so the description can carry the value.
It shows **34** °C
